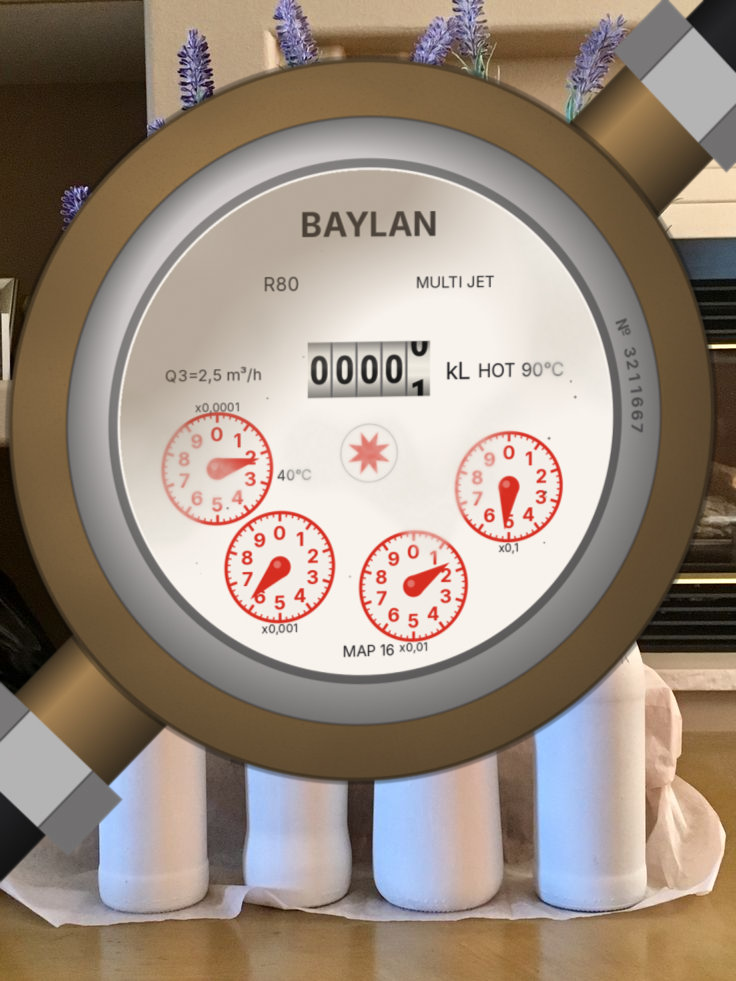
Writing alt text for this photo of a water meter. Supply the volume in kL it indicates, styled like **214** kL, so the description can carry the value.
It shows **0.5162** kL
